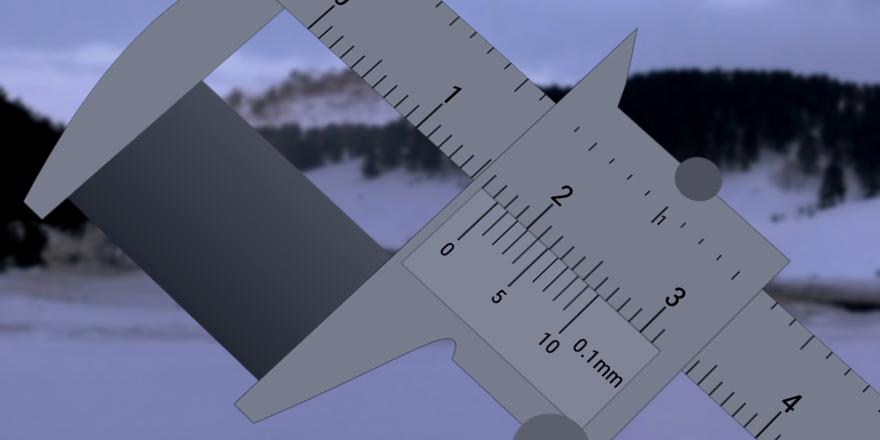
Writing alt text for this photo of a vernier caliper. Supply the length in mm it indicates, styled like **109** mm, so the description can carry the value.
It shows **17.4** mm
